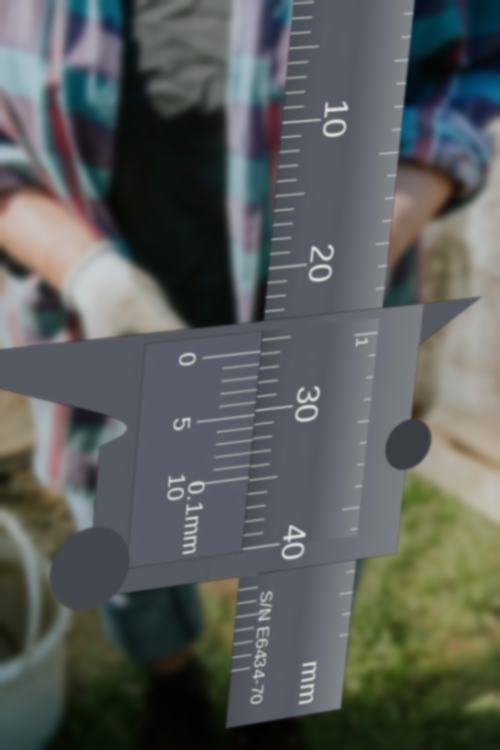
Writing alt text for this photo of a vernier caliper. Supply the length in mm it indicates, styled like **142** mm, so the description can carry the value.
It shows **25.8** mm
